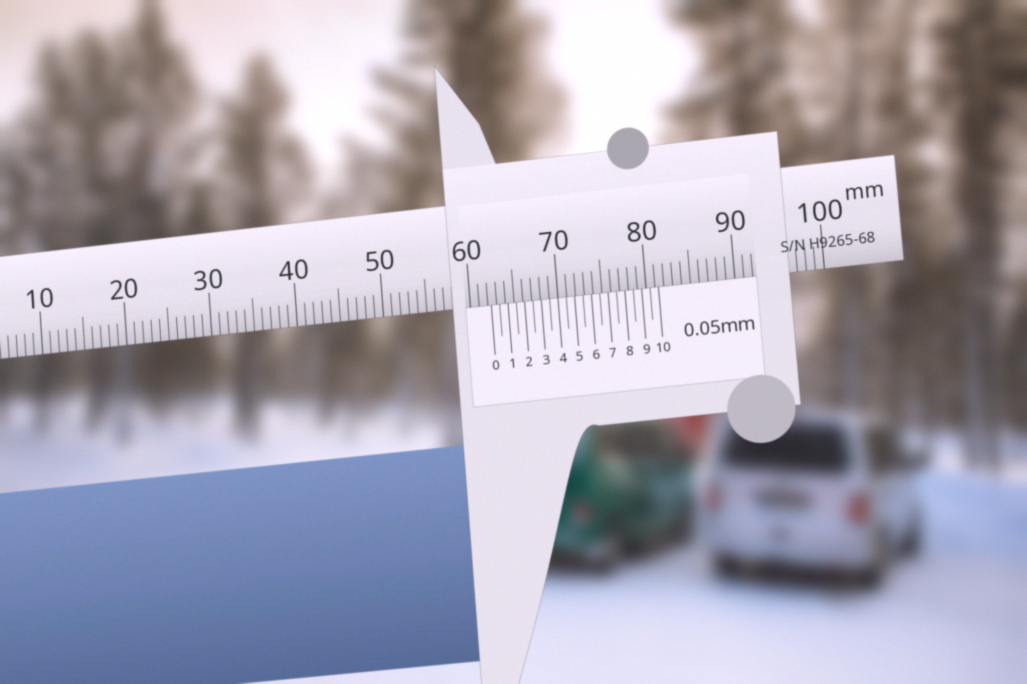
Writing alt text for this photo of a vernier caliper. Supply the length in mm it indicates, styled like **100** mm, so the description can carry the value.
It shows **62.4** mm
